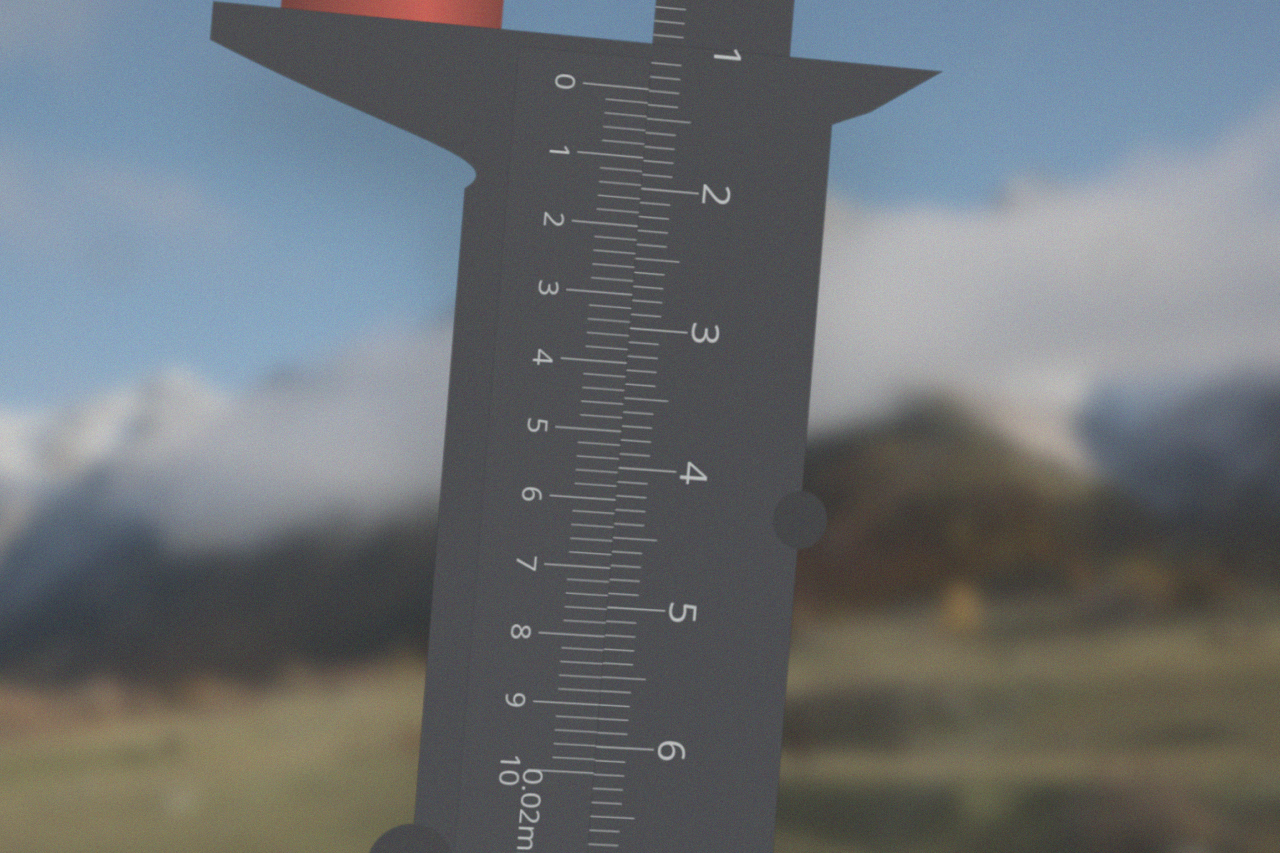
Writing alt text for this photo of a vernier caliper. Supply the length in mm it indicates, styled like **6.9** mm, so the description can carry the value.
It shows **12.9** mm
